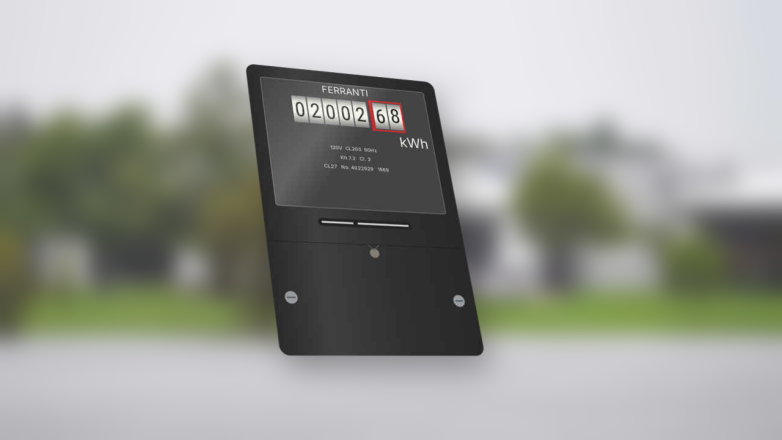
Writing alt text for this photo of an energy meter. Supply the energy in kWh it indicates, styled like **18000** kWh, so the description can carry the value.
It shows **2002.68** kWh
